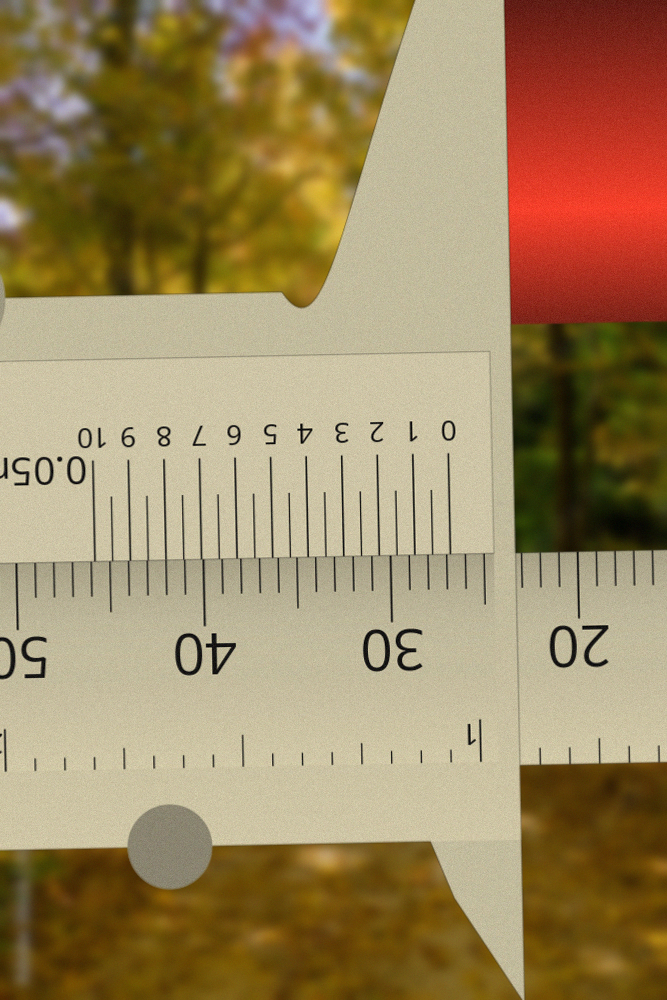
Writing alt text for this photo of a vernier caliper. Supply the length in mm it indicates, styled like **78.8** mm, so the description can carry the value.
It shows **26.8** mm
